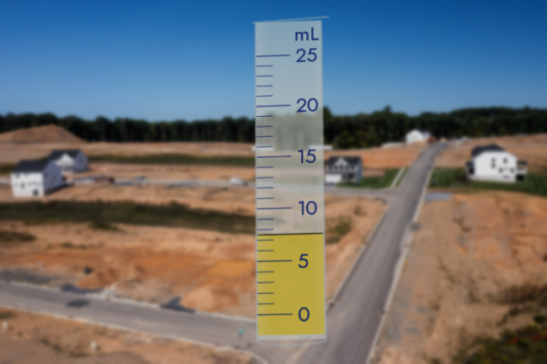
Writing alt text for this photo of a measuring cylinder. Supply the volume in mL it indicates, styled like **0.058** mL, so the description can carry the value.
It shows **7.5** mL
